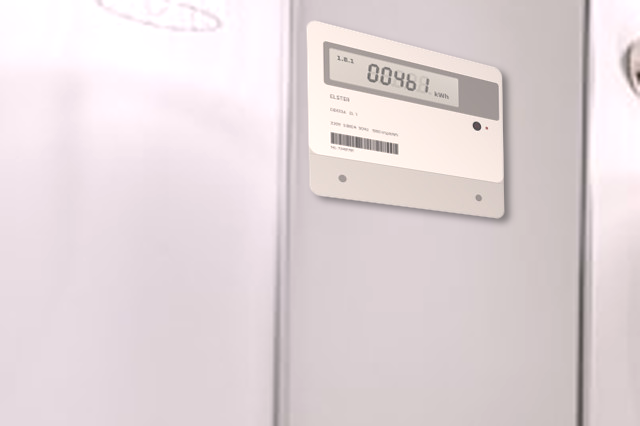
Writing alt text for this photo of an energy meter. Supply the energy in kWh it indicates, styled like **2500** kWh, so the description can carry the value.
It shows **461** kWh
